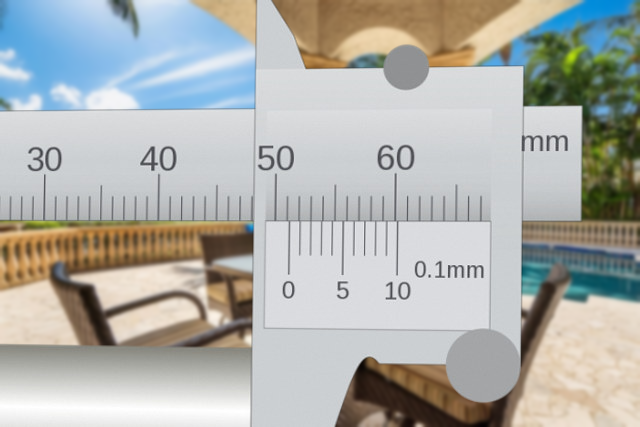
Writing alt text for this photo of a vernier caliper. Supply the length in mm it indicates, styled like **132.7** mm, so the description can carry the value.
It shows **51.2** mm
